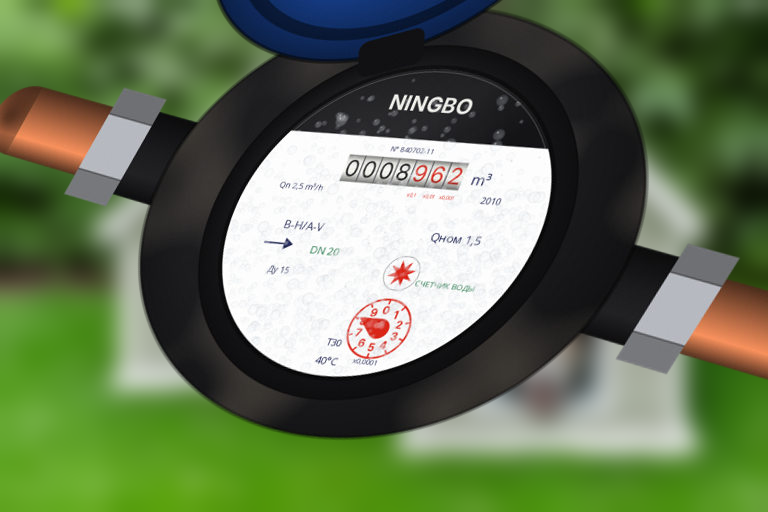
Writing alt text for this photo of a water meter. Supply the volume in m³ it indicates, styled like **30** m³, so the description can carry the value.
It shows **8.9628** m³
